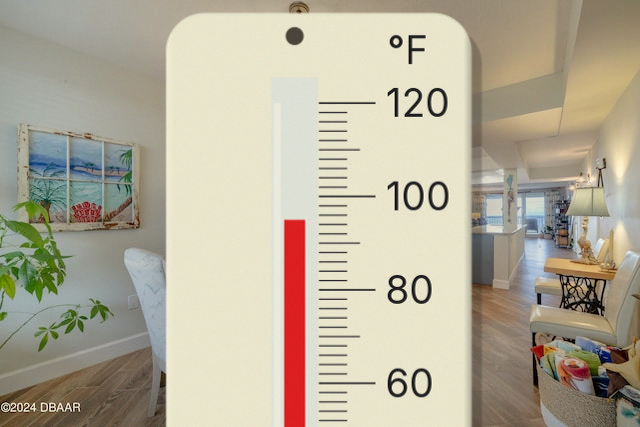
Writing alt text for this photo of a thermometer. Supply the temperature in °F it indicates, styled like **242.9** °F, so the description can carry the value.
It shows **95** °F
